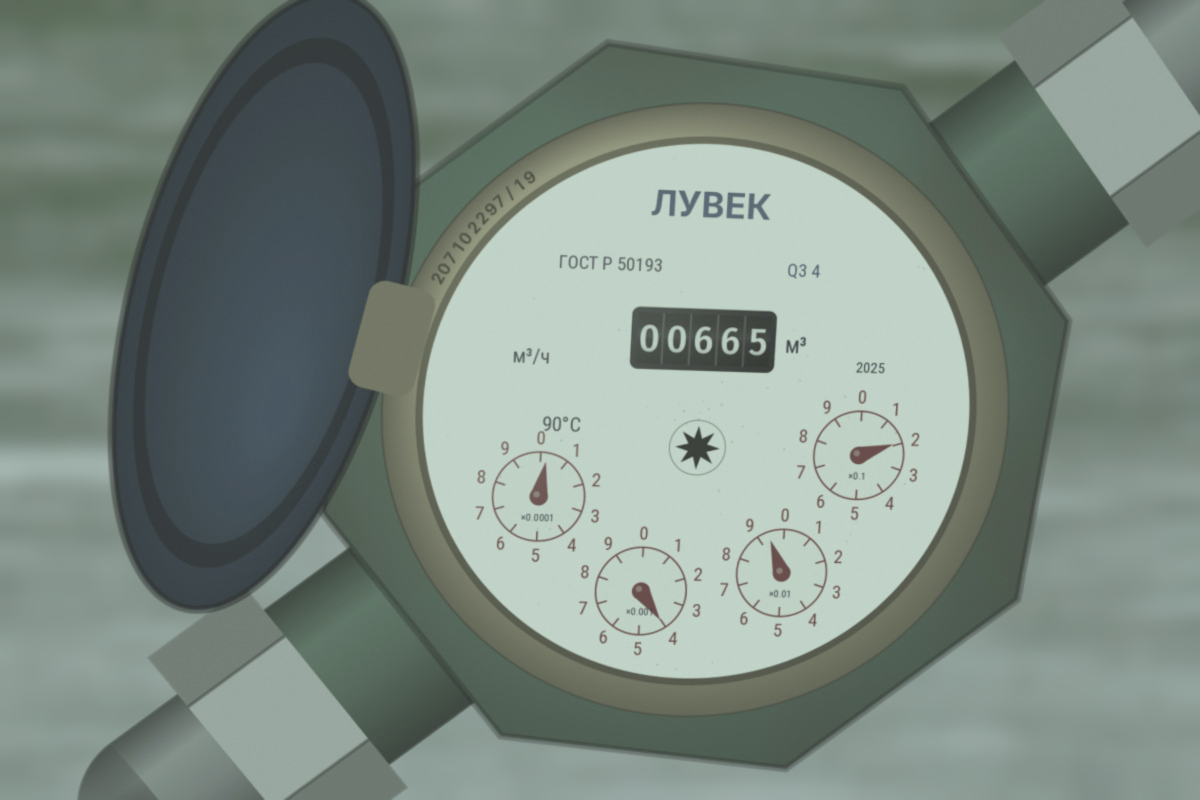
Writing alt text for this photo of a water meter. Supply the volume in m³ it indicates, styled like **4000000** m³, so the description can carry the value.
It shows **665.1940** m³
